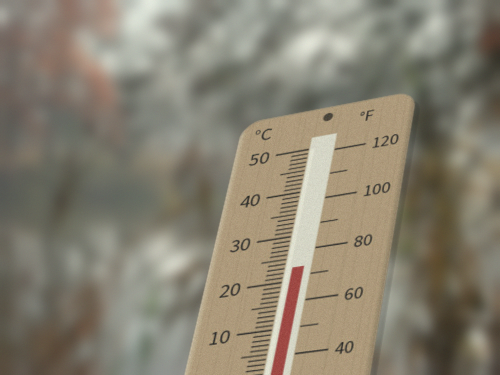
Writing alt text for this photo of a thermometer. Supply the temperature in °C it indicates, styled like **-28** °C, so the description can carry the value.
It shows **23** °C
